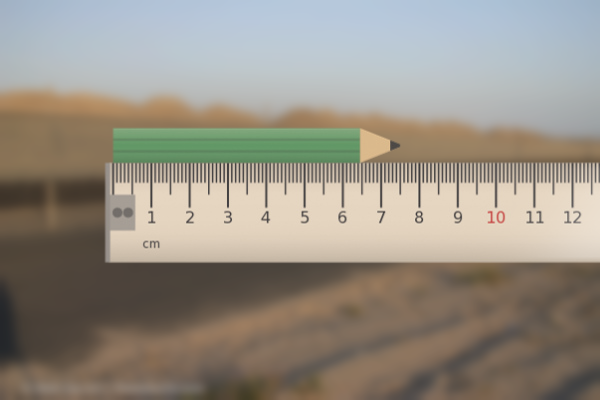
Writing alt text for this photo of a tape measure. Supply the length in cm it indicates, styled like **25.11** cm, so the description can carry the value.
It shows **7.5** cm
